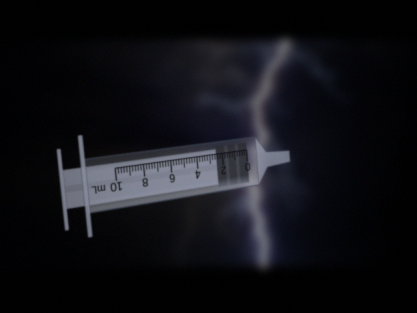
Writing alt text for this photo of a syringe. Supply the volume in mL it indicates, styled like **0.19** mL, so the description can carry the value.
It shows **0** mL
